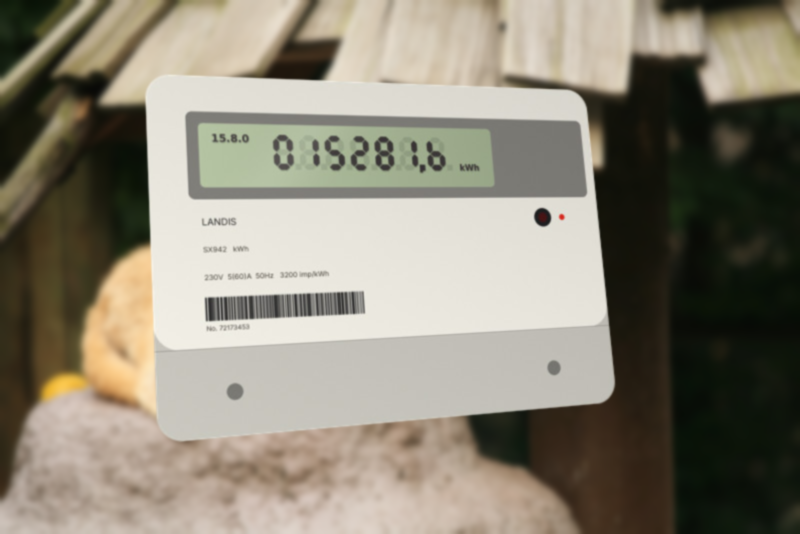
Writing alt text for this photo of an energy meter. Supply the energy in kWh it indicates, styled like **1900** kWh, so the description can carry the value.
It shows **15281.6** kWh
